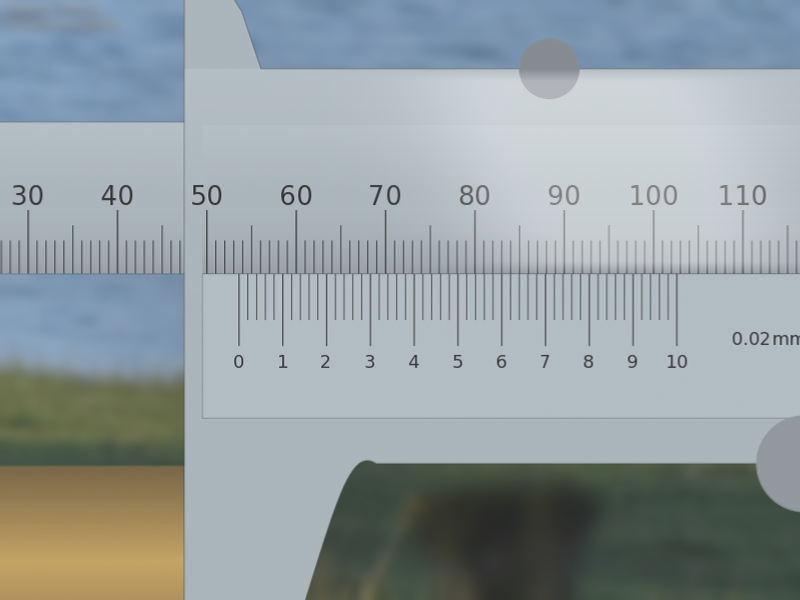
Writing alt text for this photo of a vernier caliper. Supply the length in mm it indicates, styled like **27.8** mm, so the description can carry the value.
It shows **53.6** mm
